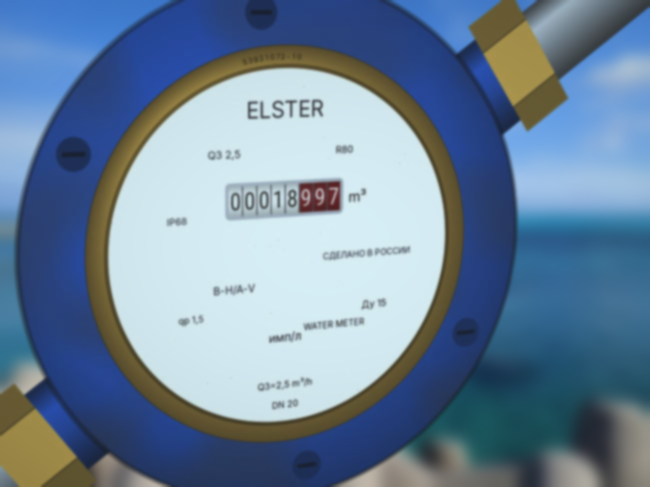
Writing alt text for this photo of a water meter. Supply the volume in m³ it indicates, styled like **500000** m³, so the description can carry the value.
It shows **18.997** m³
